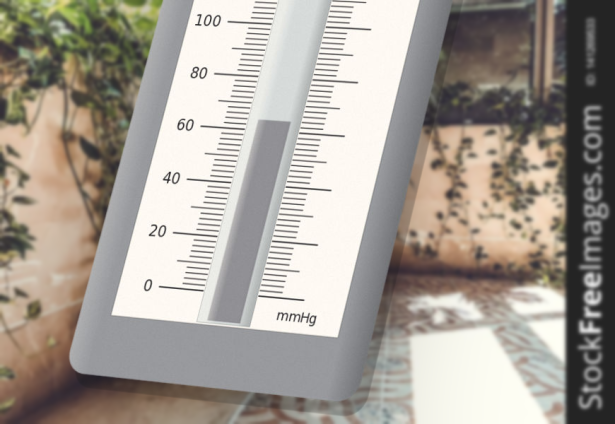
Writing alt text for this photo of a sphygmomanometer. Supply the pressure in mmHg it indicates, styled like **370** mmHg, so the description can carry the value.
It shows **64** mmHg
